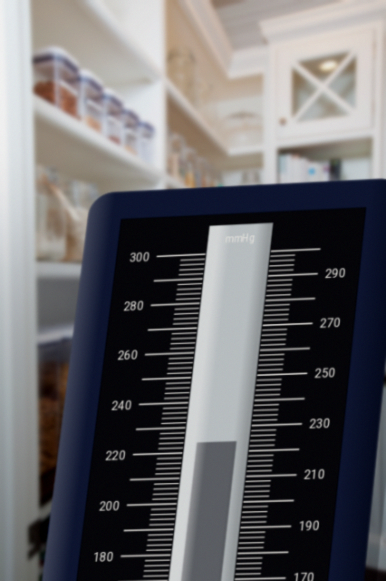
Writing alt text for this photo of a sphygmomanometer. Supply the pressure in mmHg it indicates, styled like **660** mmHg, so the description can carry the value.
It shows **224** mmHg
